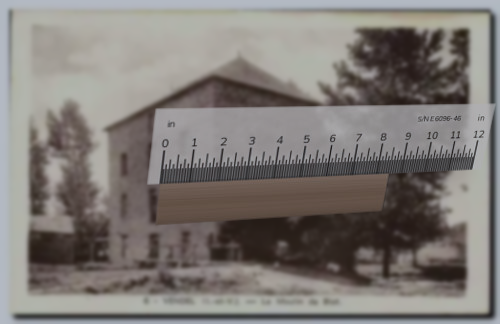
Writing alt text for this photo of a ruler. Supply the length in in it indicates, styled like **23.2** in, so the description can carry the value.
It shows **8.5** in
